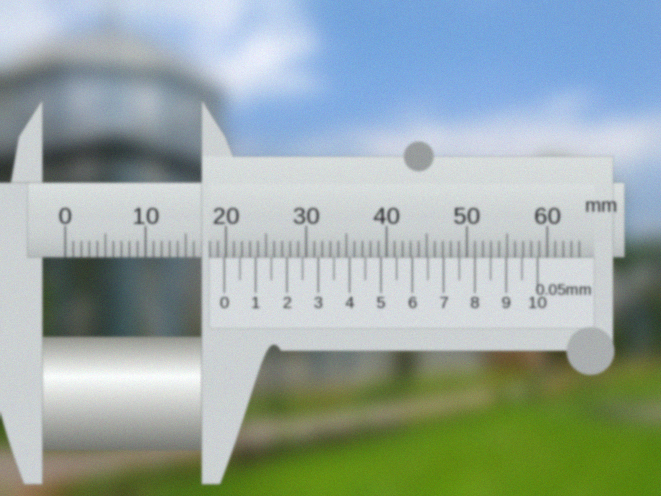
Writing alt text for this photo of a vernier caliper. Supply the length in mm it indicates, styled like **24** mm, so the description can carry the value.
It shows **19.8** mm
